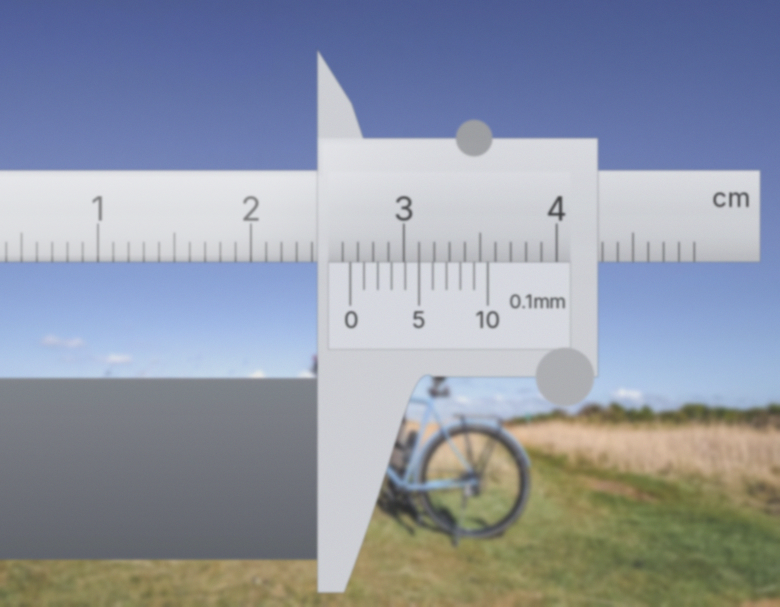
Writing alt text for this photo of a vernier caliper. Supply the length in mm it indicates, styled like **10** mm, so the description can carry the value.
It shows **26.5** mm
